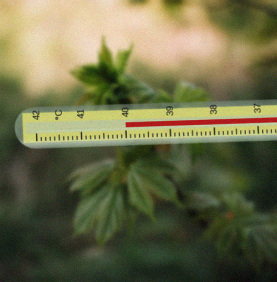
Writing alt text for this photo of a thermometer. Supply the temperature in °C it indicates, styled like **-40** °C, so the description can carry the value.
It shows **40** °C
